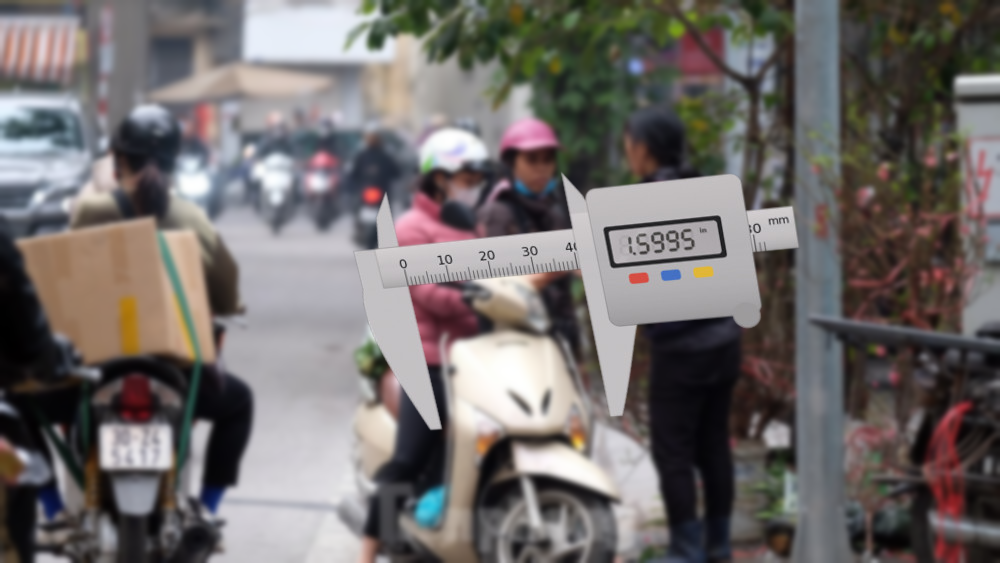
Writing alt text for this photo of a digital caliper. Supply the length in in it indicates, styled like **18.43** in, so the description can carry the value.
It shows **1.5995** in
